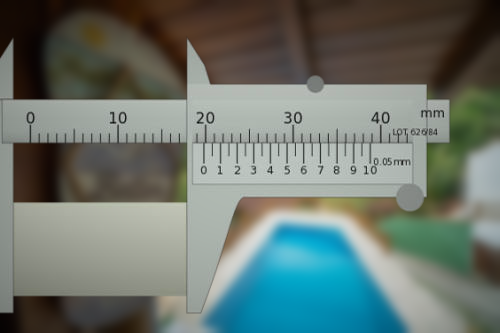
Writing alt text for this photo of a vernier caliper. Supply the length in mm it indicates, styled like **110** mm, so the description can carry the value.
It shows **19.8** mm
